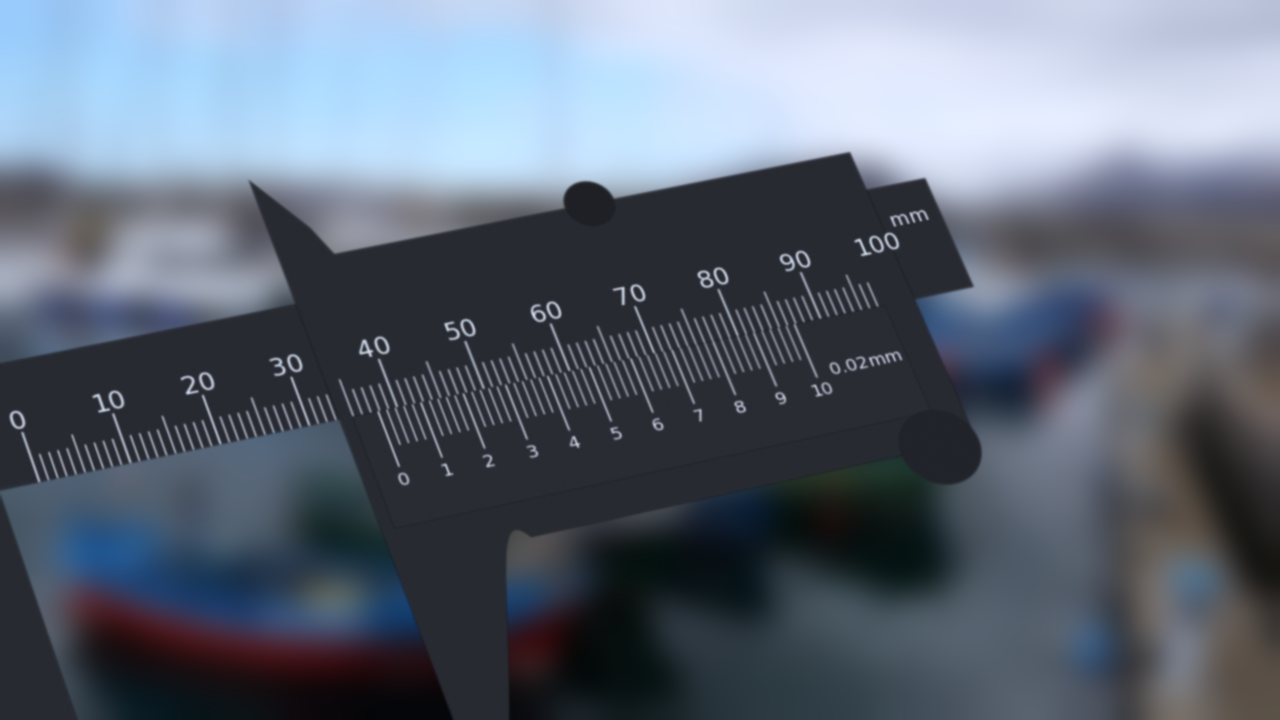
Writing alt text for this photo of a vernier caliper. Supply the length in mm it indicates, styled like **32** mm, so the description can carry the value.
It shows **37.8** mm
